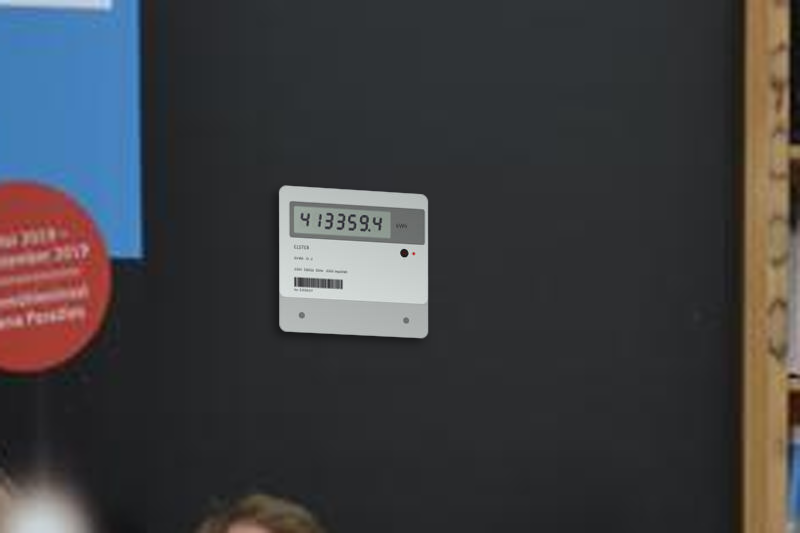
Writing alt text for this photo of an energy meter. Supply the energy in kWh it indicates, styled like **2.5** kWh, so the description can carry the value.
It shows **413359.4** kWh
